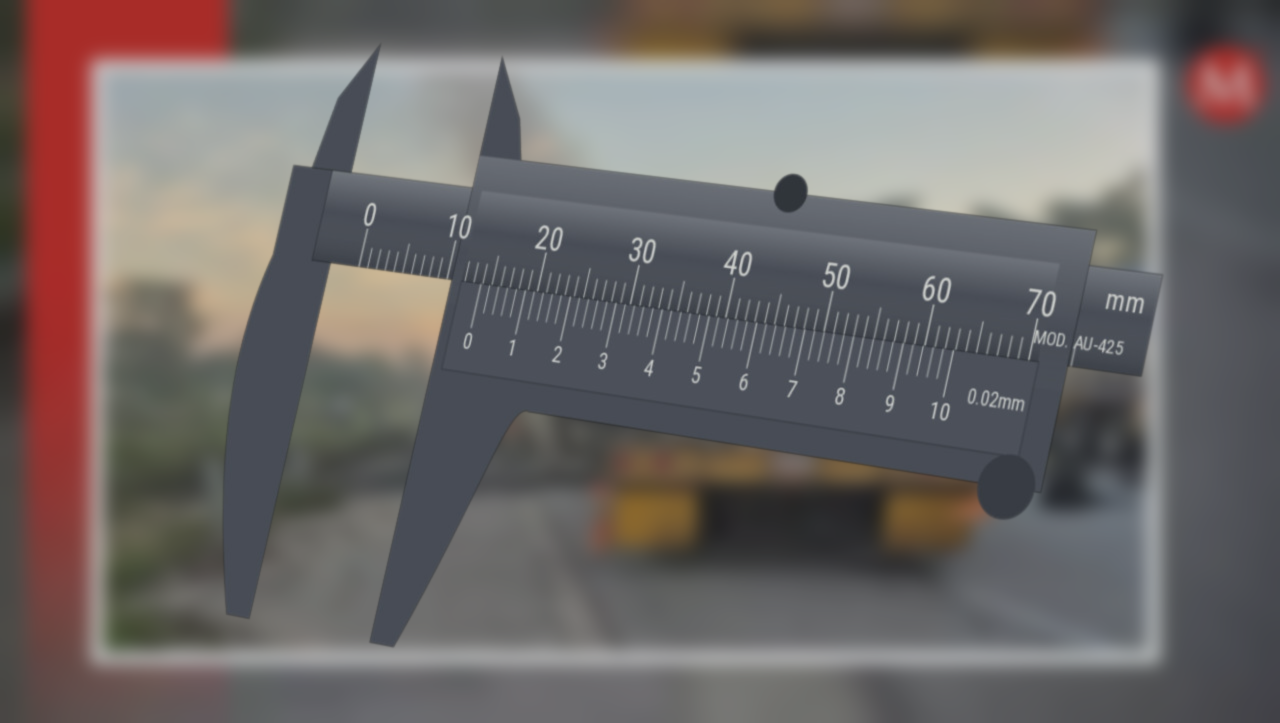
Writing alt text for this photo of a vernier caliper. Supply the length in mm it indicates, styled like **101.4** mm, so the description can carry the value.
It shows **13.8** mm
